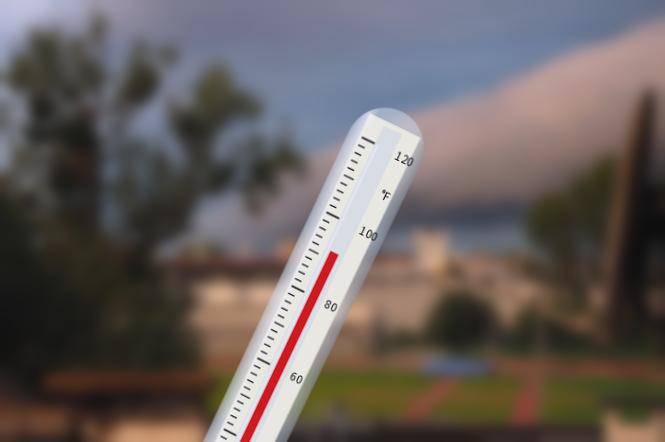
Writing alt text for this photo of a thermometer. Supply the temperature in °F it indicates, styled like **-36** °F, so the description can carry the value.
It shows **92** °F
